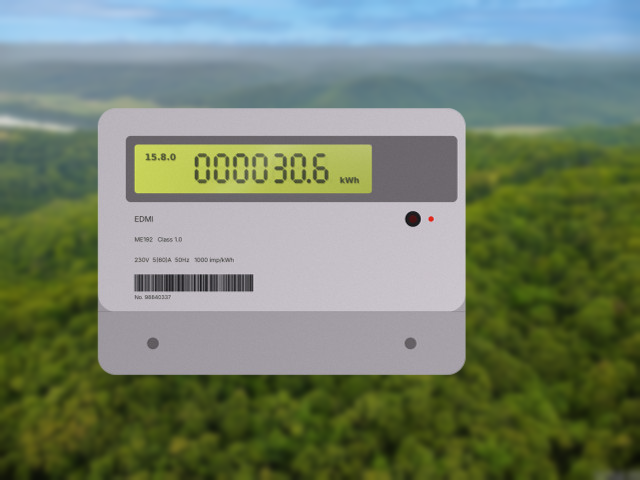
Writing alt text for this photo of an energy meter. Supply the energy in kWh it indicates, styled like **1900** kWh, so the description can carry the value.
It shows **30.6** kWh
